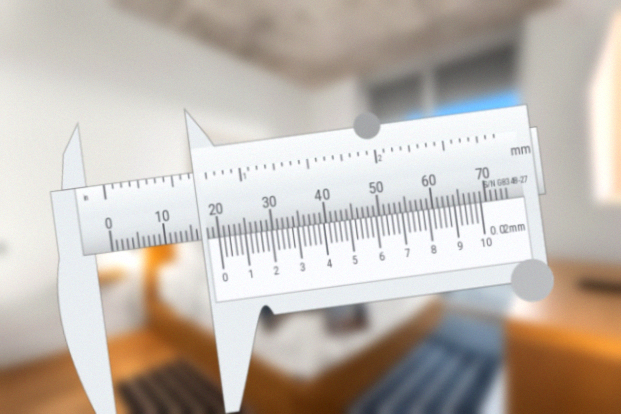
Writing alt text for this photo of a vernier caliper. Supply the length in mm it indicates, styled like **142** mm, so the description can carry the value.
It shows **20.0** mm
